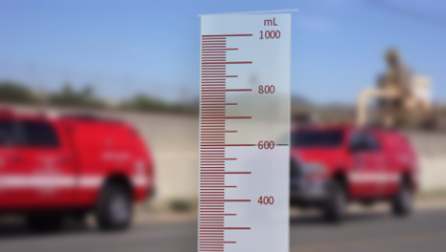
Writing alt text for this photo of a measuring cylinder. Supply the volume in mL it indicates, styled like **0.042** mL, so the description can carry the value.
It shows **600** mL
